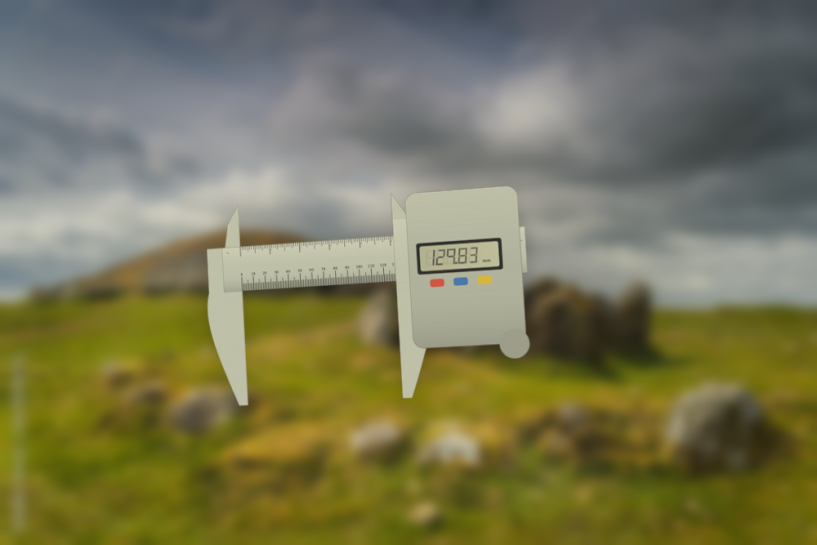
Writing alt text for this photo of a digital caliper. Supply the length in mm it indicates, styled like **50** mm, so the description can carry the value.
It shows **129.83** mm
